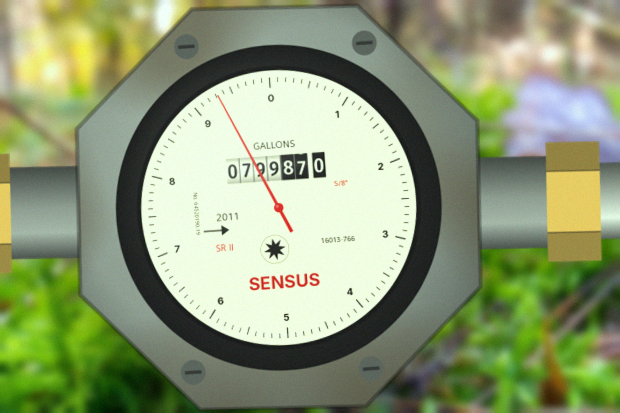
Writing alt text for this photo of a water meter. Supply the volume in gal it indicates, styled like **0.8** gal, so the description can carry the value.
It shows **799869.3** gal
